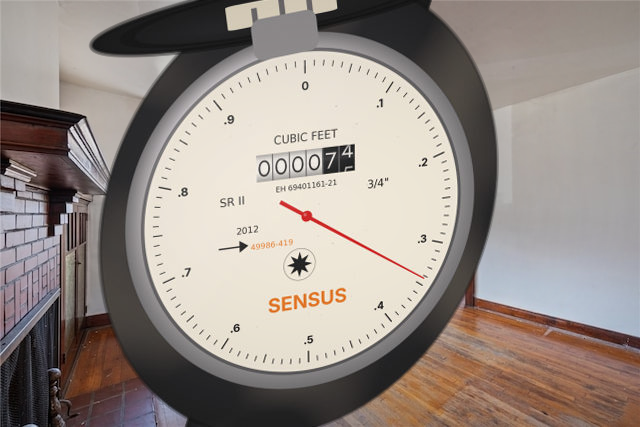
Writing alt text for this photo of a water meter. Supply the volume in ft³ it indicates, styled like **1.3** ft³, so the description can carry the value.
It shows **74.34** ft³
